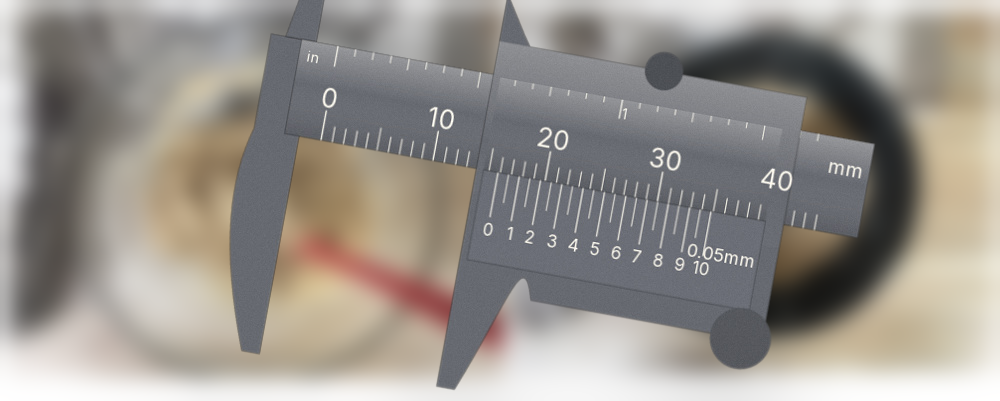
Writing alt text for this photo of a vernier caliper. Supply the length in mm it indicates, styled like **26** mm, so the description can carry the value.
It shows **15.8** mm
